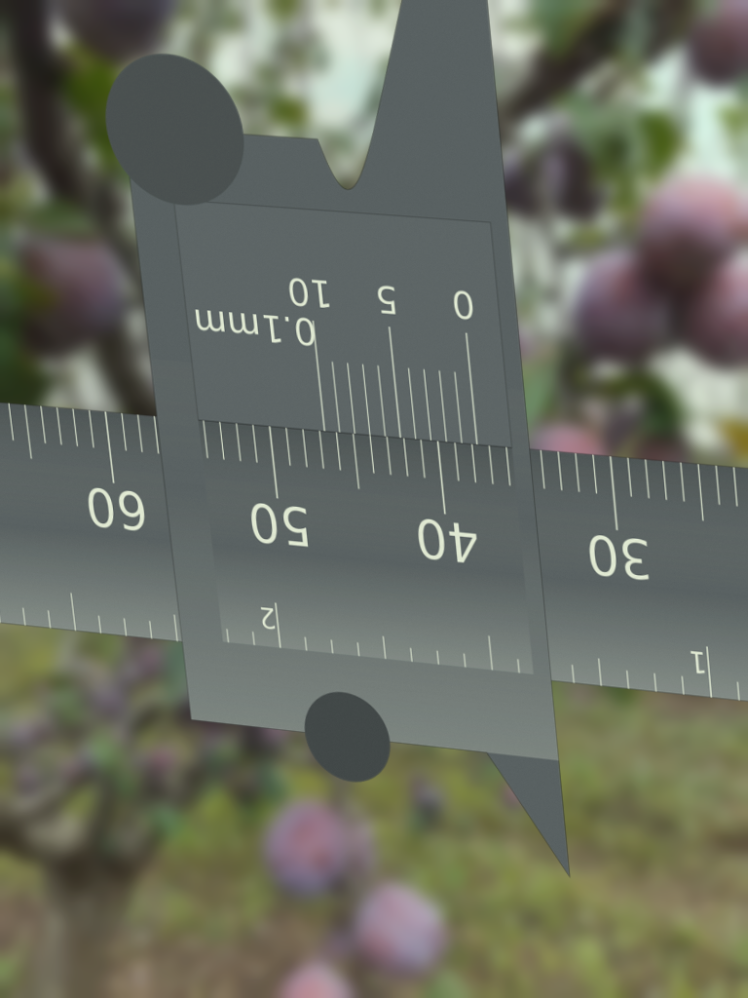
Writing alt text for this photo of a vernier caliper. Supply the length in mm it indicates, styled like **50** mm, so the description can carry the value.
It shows **37.7** mm
